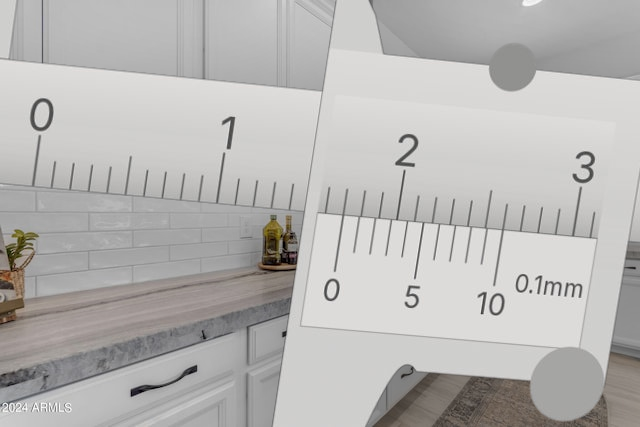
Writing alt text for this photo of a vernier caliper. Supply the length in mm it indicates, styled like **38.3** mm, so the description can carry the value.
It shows **17.0** mm
